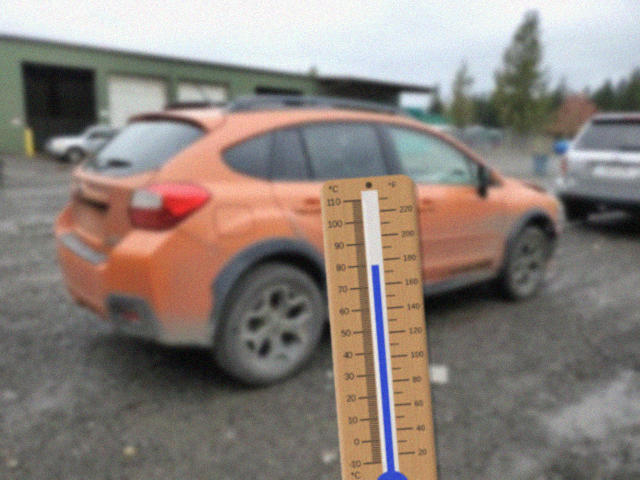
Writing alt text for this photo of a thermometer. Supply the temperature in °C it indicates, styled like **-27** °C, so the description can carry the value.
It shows **80** °C
